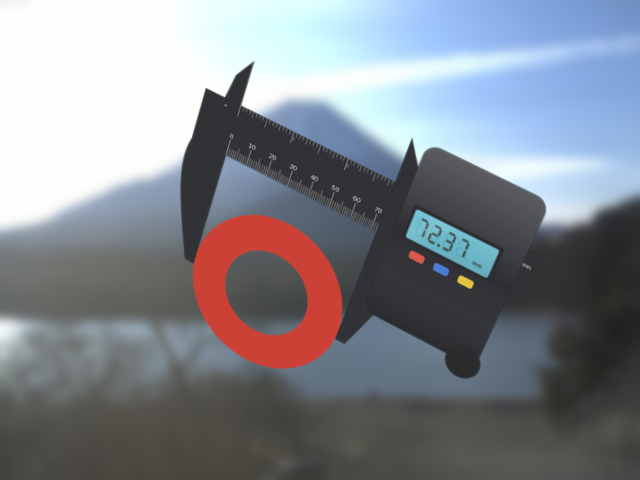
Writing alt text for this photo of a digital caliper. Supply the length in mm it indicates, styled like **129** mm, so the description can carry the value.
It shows **72.37** mm
